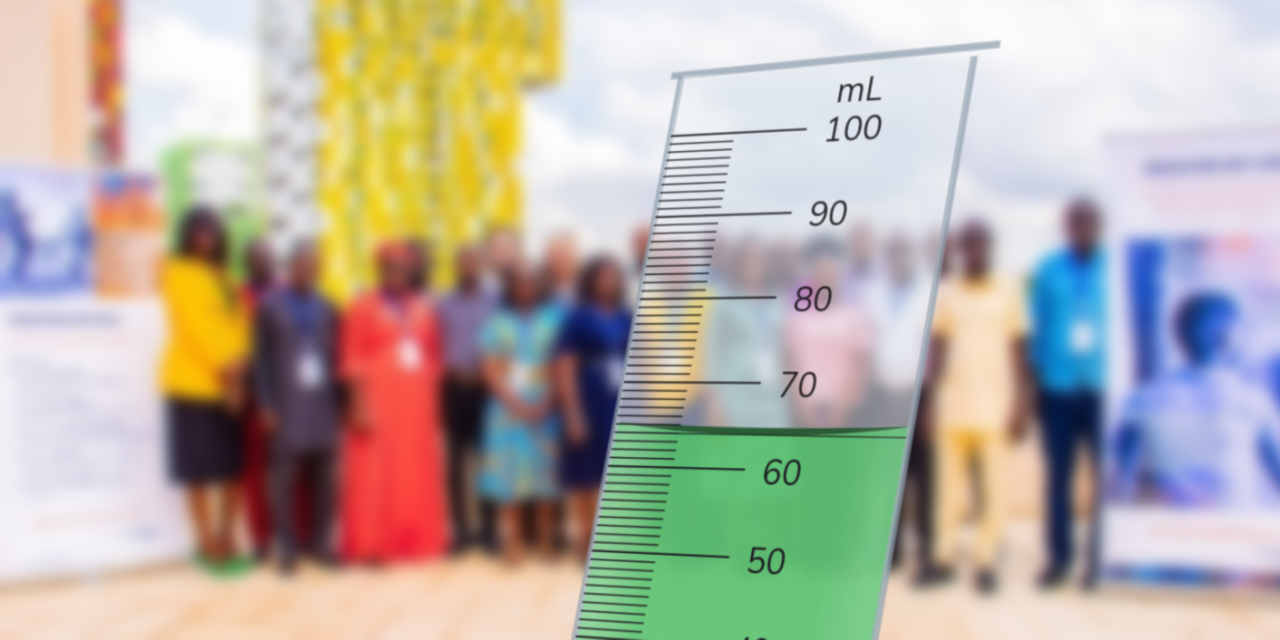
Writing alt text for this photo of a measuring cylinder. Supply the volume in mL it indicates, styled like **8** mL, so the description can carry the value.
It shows **64** mL
